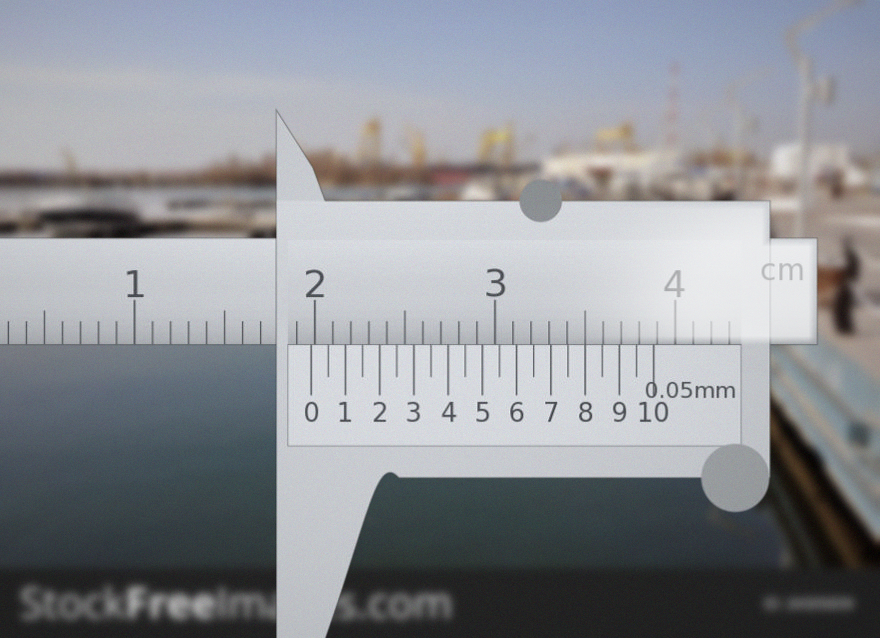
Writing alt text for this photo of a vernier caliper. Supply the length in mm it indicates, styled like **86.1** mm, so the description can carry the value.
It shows **19.8** mm
